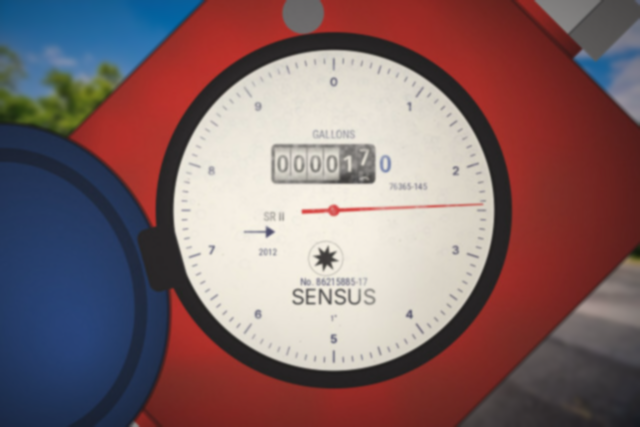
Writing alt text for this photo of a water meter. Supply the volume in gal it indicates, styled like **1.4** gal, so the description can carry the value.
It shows **172.4** gal
